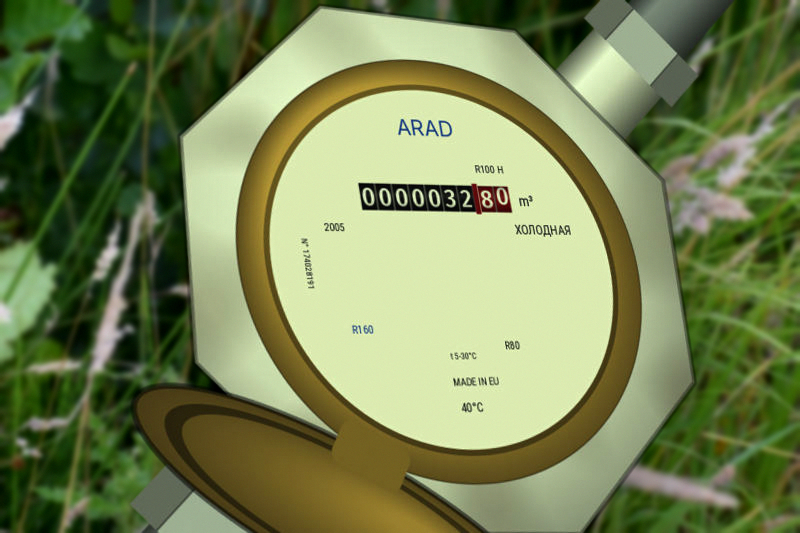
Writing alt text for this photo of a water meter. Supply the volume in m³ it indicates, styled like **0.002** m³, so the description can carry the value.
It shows **32.80** m³
